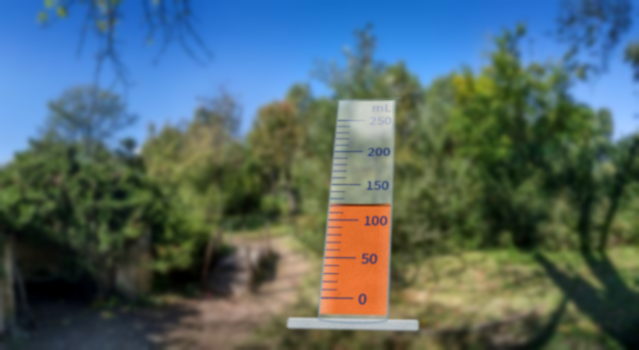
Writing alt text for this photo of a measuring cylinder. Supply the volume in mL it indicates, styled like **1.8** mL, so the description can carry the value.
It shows **120** mL
